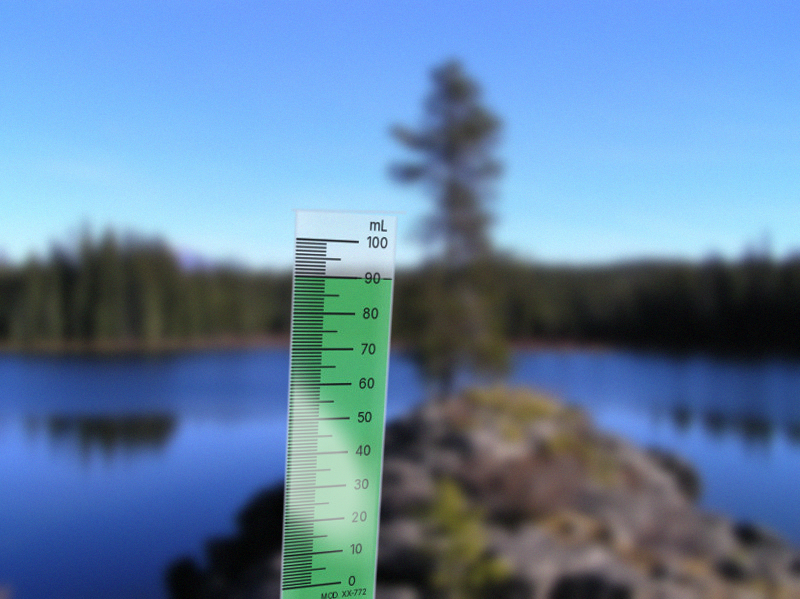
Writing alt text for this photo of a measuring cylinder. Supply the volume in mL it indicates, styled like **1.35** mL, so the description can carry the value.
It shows **90** mL
